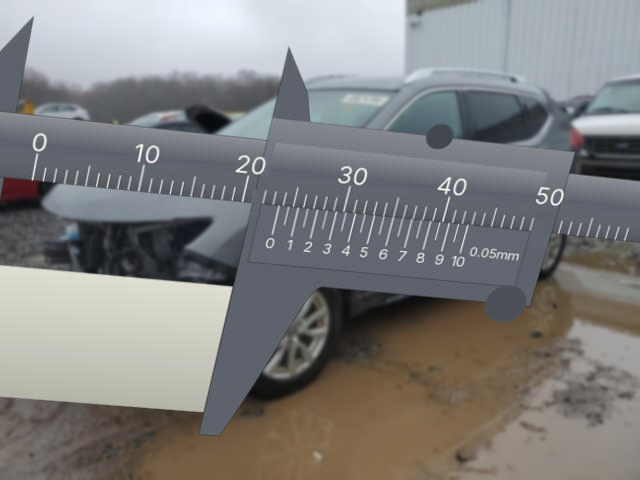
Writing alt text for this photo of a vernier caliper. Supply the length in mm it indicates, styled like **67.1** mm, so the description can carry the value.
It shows **23.6** mm
